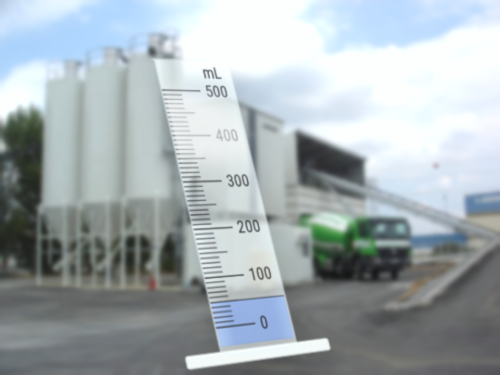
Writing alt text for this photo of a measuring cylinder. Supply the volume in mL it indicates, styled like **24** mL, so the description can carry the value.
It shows **50** mL
